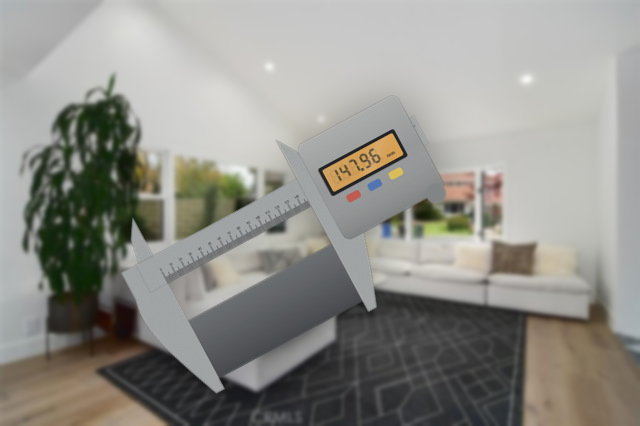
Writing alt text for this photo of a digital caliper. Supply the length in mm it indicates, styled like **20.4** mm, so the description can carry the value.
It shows **147.96** mm
